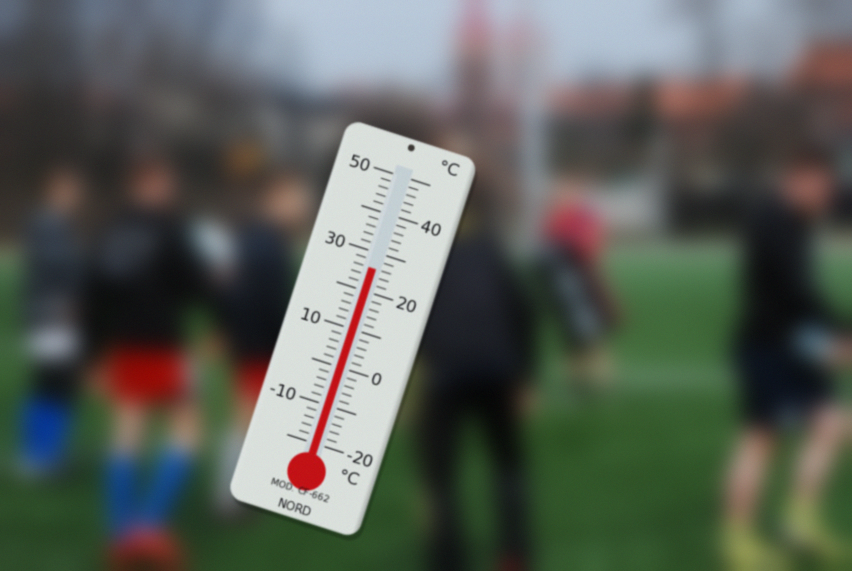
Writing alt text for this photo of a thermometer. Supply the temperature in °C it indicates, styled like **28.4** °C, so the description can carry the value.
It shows **26** °C
